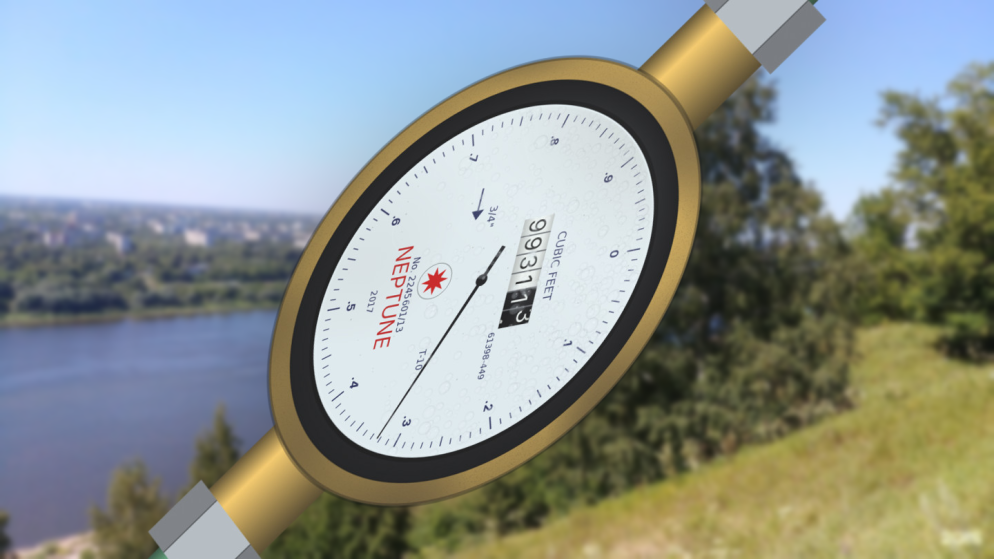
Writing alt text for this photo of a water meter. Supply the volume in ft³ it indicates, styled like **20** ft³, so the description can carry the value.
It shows **993113.32** ft³
